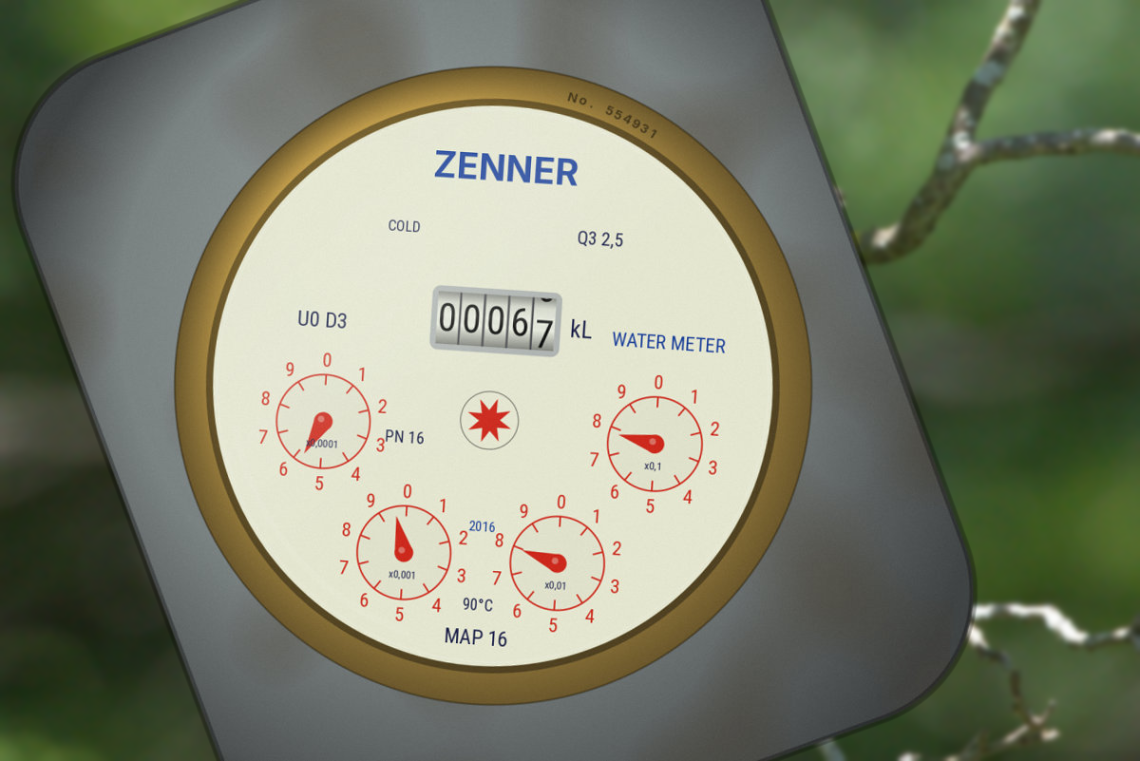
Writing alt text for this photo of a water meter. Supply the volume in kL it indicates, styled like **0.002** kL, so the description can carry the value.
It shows **66.7795** kL
